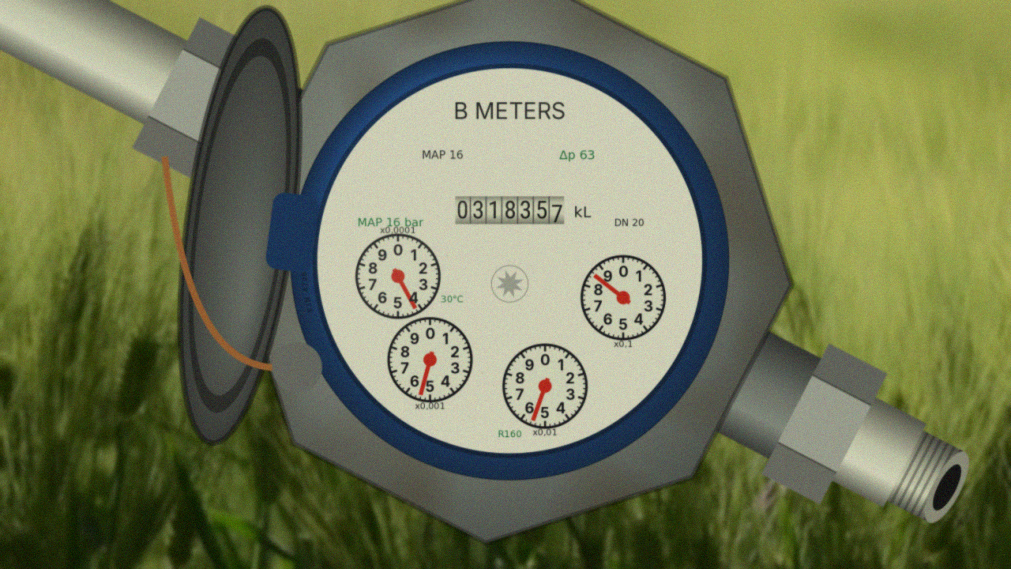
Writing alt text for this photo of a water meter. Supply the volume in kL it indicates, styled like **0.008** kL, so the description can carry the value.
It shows **318356.8554** kL
